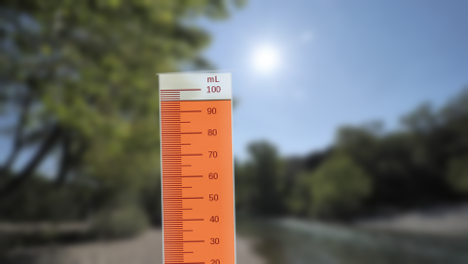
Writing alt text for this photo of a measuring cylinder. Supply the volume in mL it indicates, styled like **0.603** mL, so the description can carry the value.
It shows **95** mL
